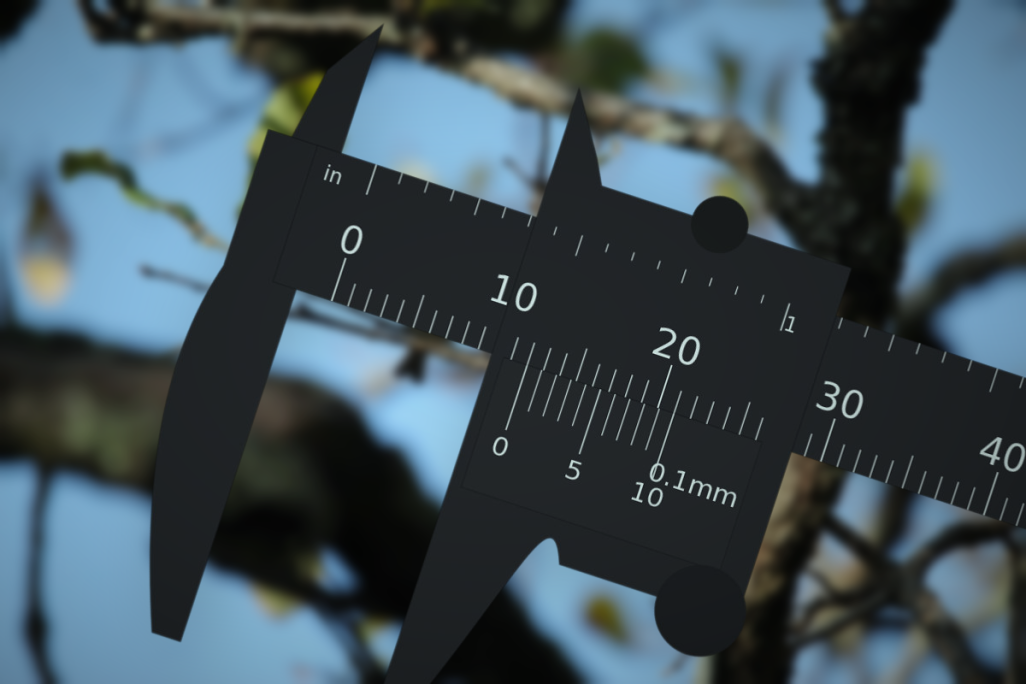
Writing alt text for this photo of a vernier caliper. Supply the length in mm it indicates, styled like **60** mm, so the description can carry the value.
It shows **12.0** mm
